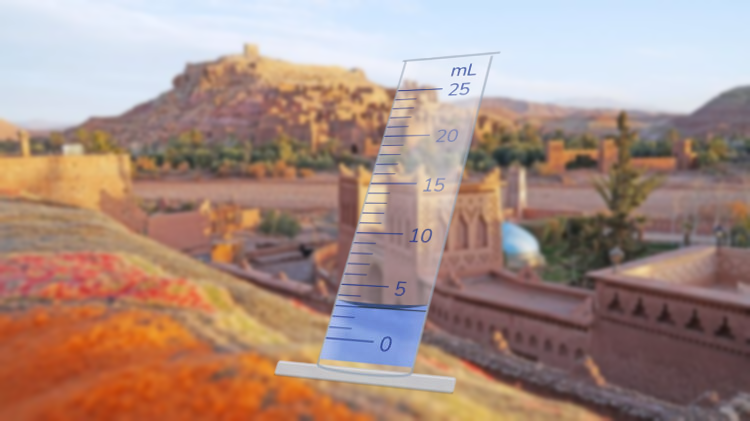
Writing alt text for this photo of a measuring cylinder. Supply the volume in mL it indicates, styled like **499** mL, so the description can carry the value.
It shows **3** mL
